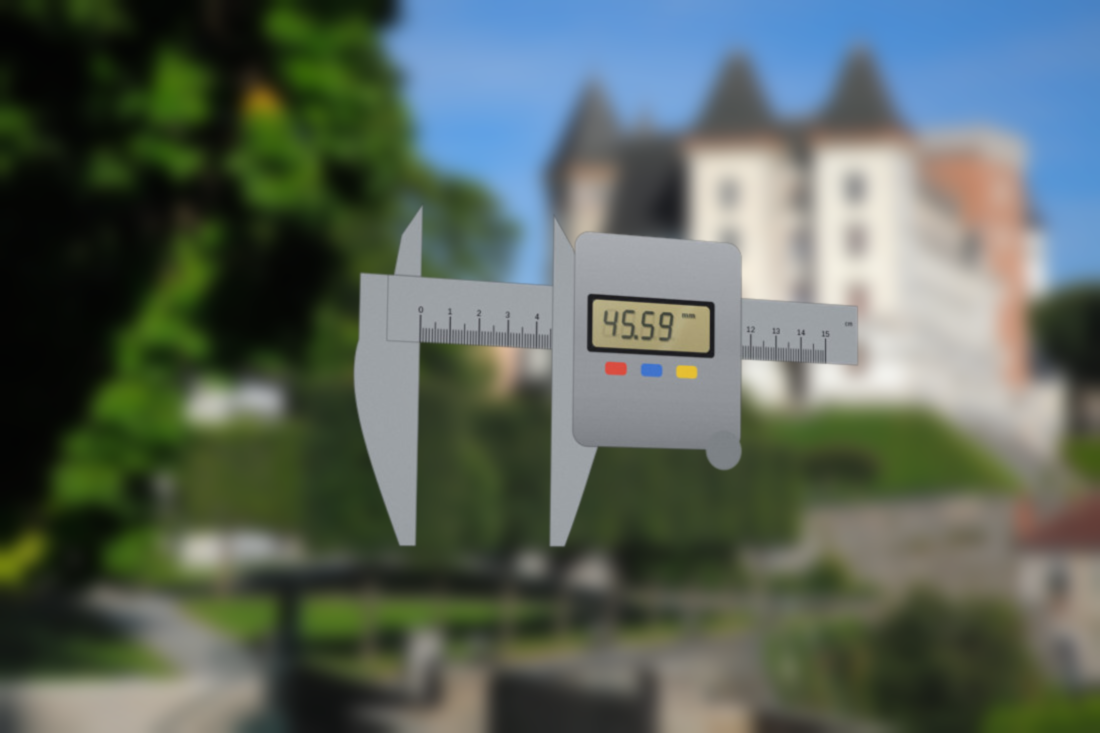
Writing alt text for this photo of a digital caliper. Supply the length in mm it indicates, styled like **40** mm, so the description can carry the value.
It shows **45.59** mm
